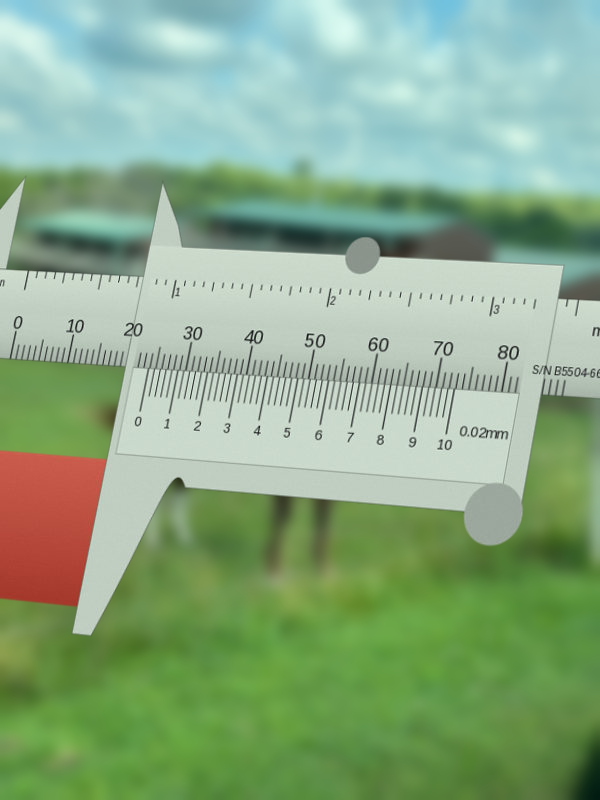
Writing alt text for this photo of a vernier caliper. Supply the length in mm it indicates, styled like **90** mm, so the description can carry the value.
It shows **23.8** mm
